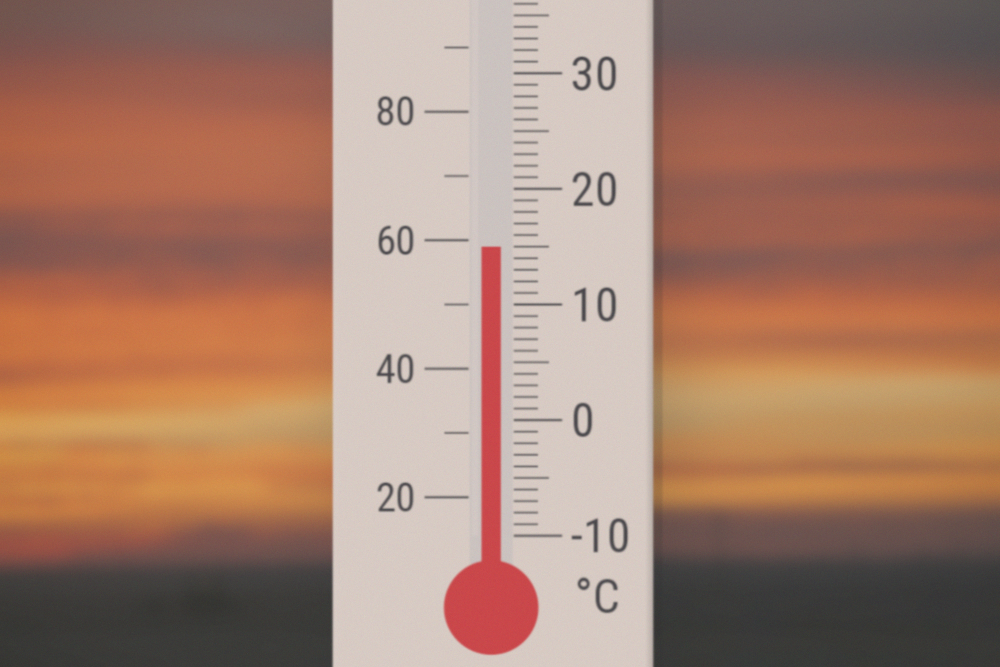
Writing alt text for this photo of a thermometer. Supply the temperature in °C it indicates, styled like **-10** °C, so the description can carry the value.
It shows **15** °C
